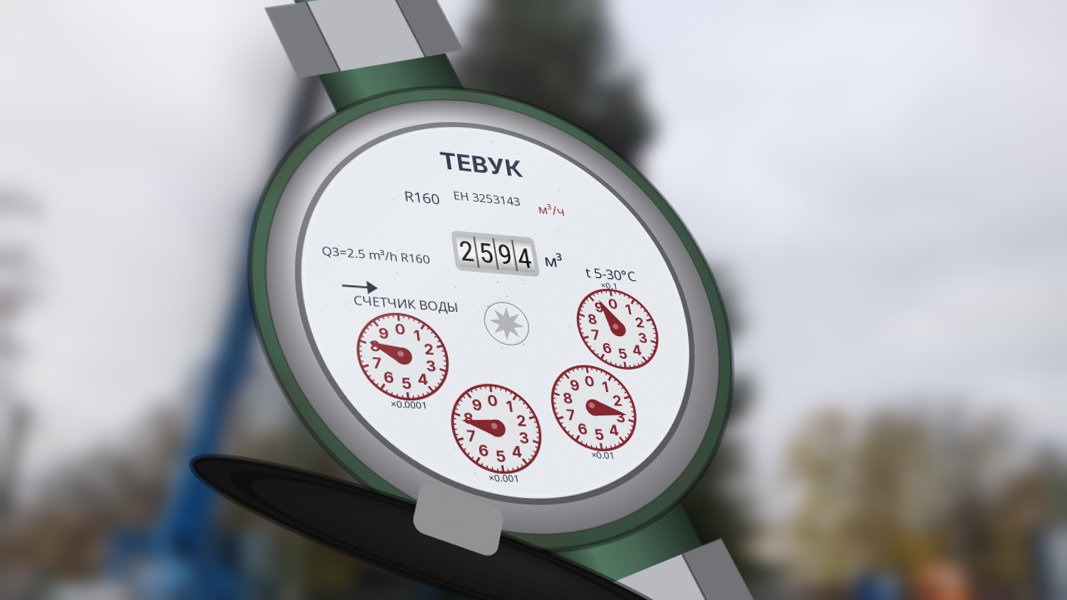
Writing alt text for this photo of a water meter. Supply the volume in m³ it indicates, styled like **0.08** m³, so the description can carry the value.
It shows **2593.9278** m³
